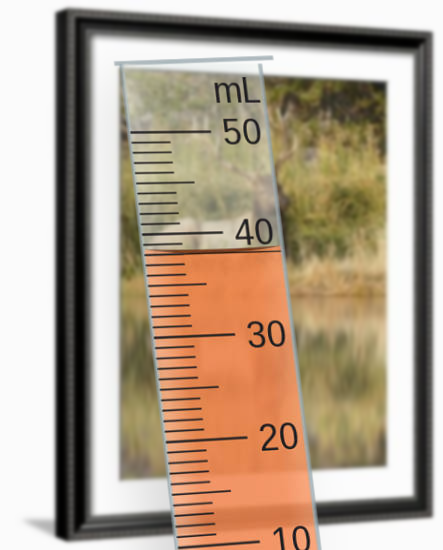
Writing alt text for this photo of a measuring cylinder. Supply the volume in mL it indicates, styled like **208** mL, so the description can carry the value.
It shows **38** mL
